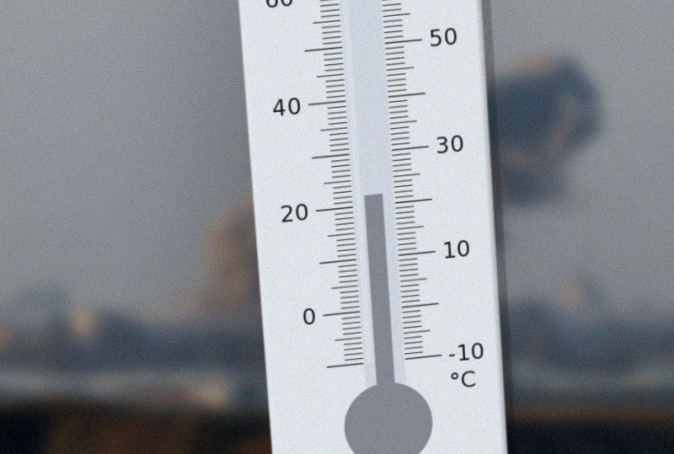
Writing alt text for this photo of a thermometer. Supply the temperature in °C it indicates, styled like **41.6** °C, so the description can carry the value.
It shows **22** °C
